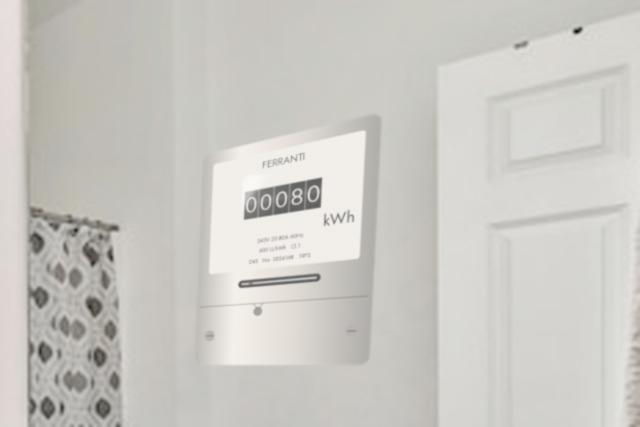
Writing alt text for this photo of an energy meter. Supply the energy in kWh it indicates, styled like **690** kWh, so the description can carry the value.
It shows **80** kWh
